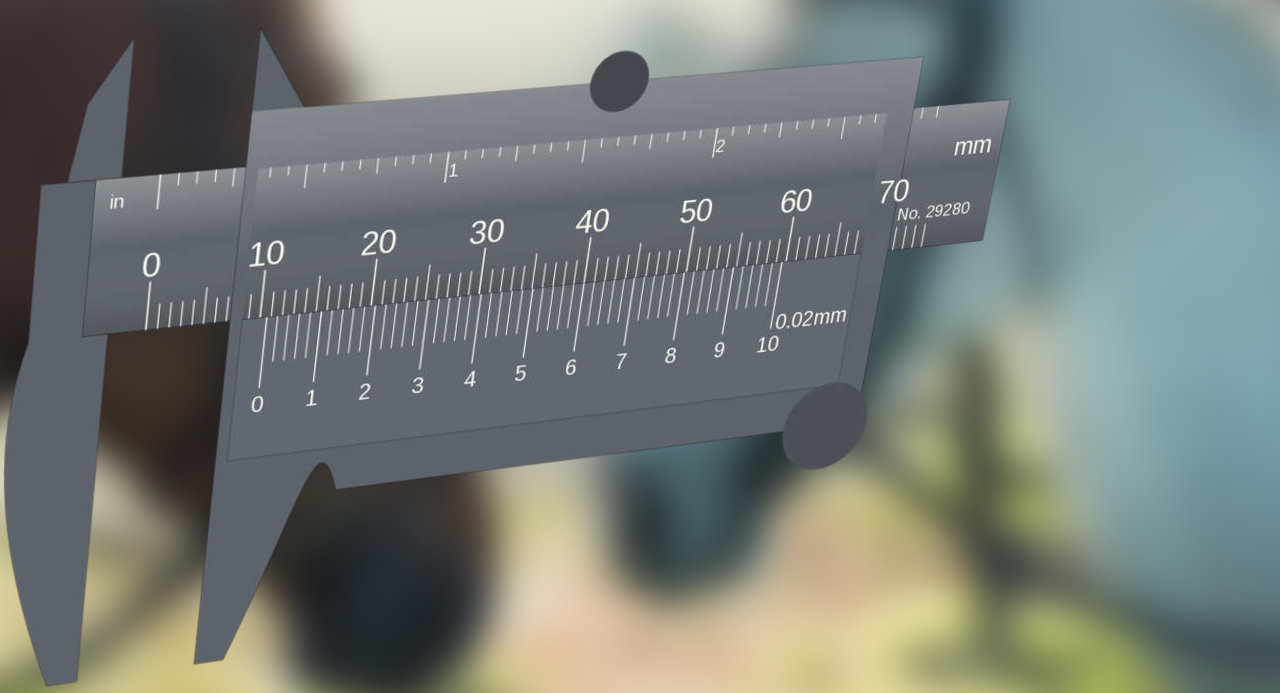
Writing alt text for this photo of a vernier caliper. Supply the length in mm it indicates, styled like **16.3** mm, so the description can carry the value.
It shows **10.6** mm
